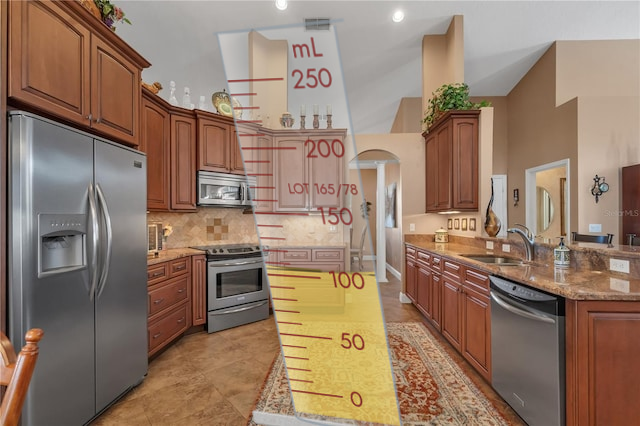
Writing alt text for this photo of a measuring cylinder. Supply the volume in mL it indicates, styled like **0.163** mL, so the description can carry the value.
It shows **105** mL
